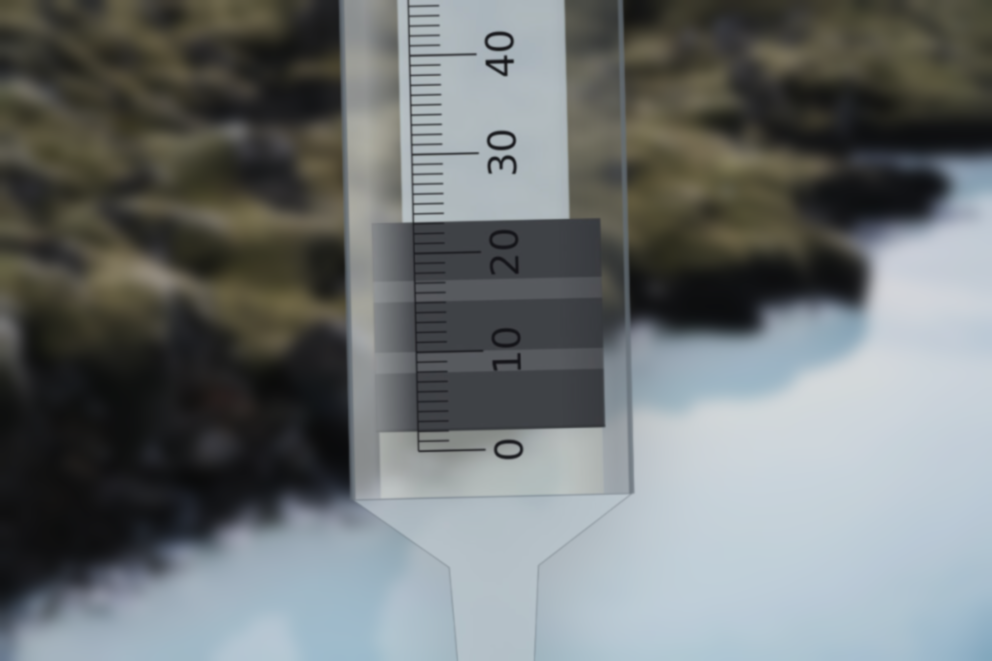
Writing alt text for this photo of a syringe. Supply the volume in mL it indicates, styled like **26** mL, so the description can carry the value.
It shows **2** mL
